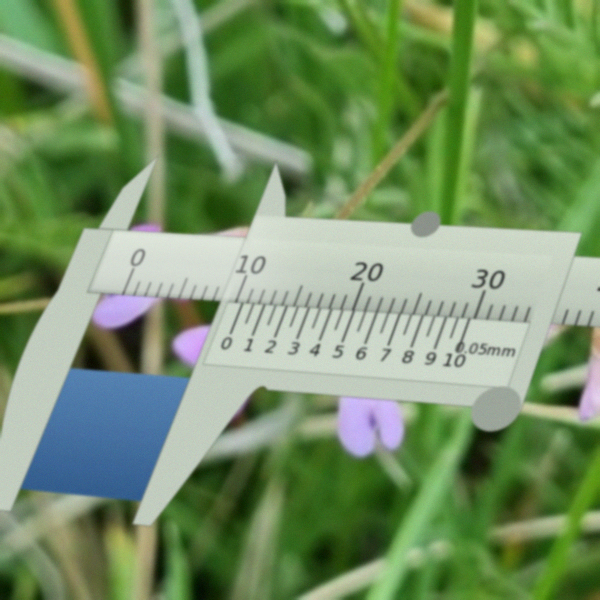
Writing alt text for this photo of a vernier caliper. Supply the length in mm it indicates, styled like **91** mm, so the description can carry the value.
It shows **10.6** mm
